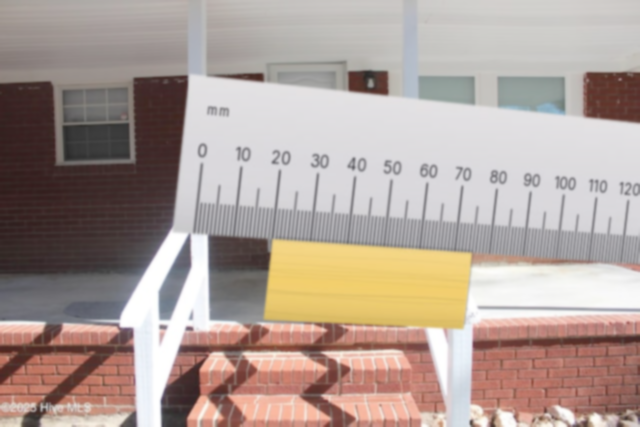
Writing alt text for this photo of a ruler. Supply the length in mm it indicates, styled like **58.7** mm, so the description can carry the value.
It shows **55** mm
